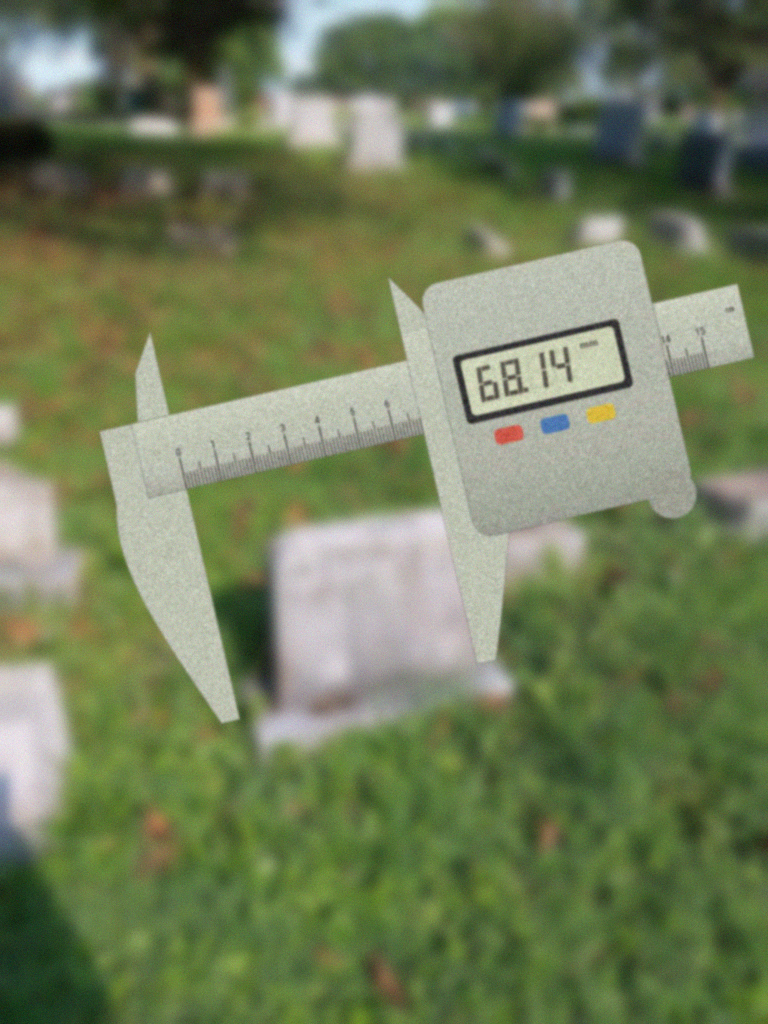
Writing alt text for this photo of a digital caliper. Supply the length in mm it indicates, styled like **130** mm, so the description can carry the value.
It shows **68.14** mm
